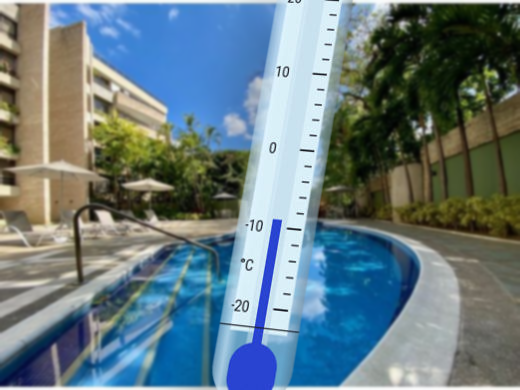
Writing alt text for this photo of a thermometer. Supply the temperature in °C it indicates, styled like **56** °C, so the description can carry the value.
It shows **-9** °C
